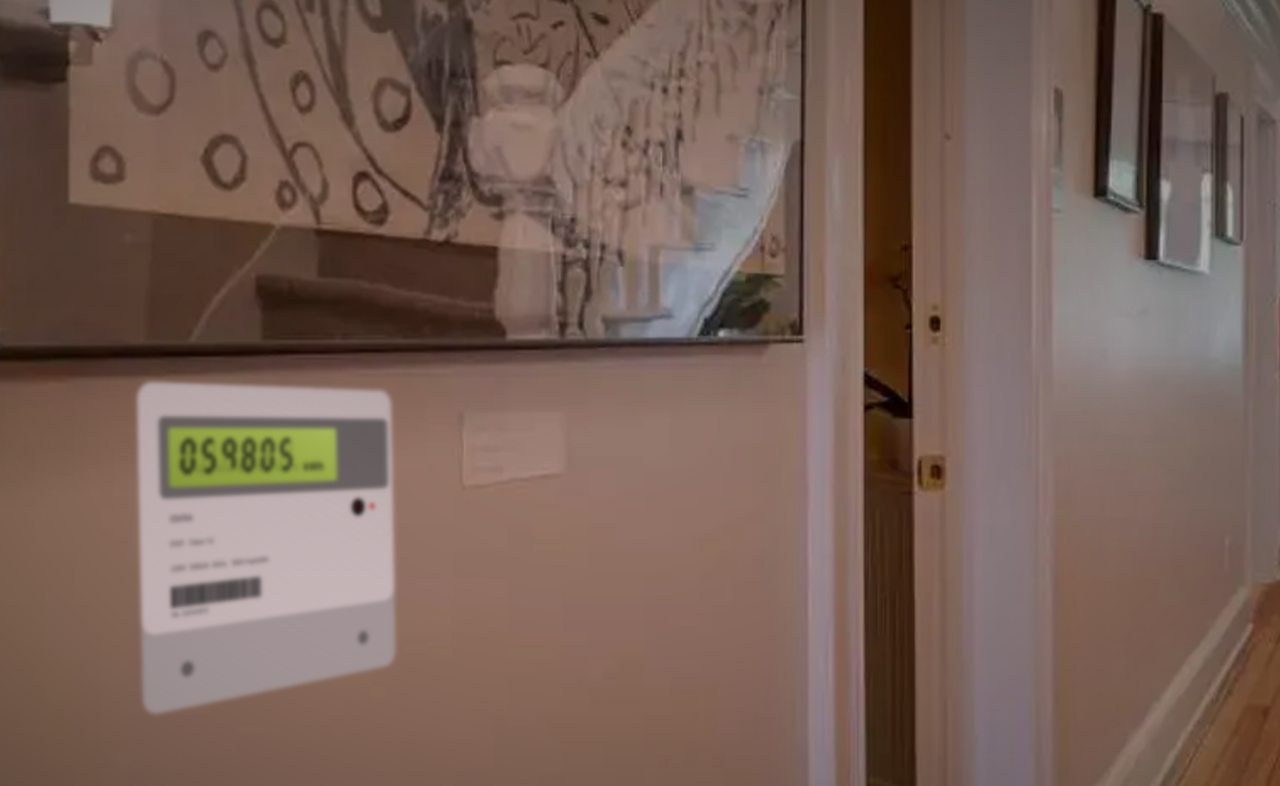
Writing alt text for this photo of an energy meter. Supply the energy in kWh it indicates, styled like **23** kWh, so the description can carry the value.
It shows **59805** kWh
